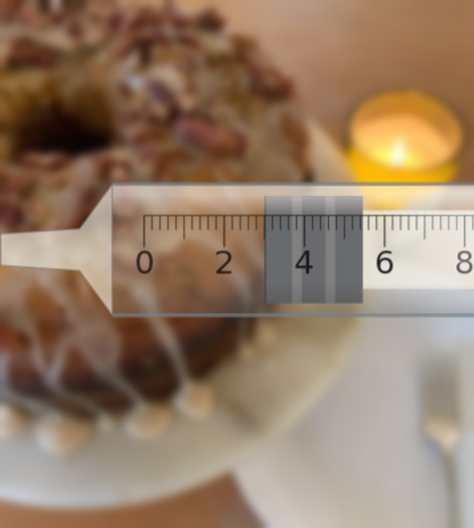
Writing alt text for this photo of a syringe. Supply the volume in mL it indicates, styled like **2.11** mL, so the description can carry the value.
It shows **3** mL
